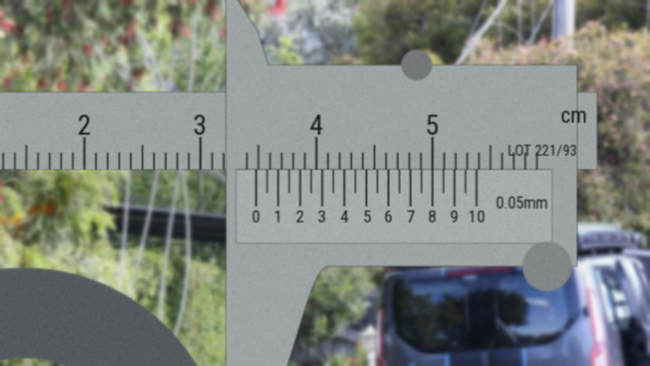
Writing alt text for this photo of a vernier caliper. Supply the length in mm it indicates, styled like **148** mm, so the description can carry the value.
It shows **34.8** mm
